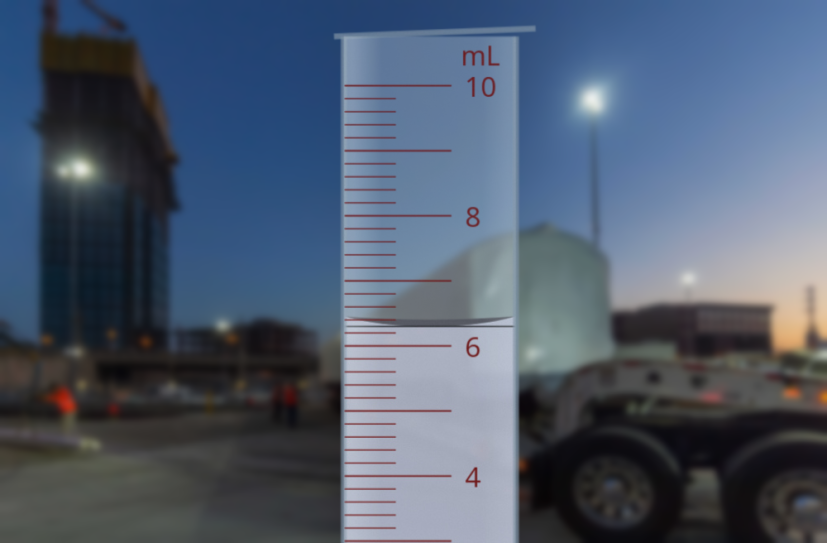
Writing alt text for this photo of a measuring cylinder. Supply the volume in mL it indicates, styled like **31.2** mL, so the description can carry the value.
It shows **6.3** mL
